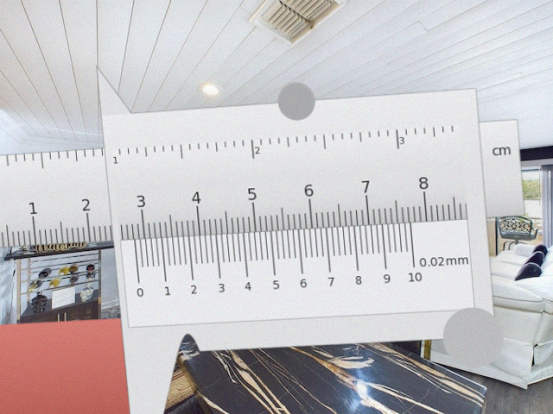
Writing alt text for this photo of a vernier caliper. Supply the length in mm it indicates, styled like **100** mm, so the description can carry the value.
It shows **28.2** mm
